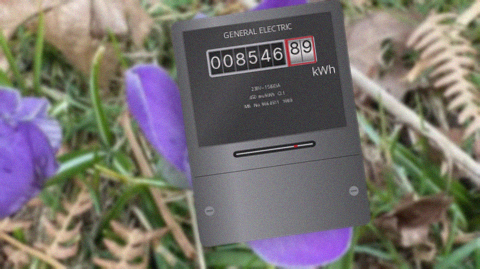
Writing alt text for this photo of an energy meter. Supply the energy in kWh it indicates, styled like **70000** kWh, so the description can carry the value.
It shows **8546.89** kWh
